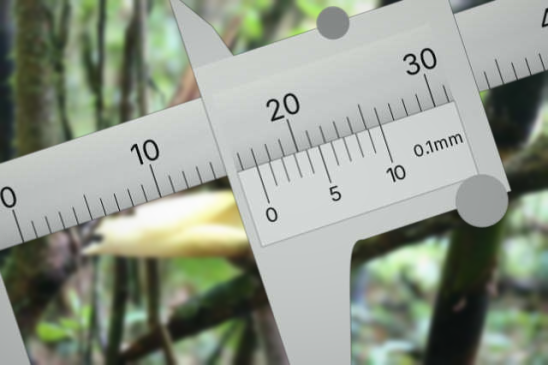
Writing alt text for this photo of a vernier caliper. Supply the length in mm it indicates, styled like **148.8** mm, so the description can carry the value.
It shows **17.0** mm
